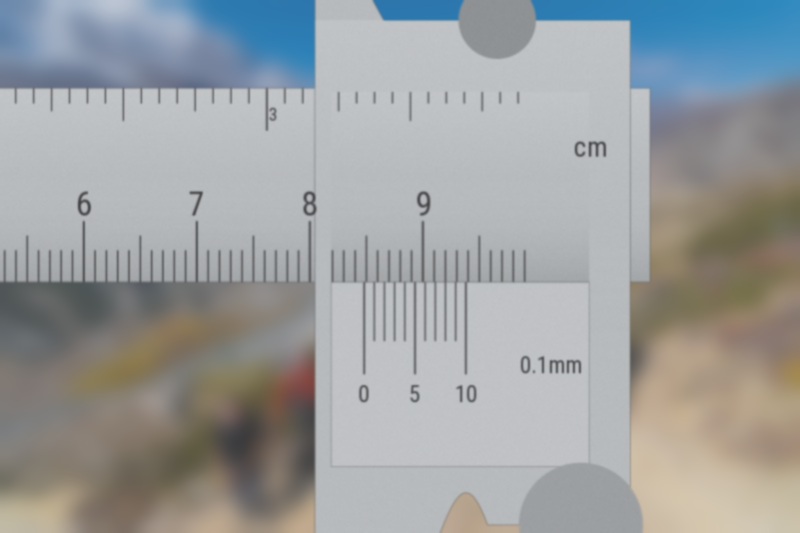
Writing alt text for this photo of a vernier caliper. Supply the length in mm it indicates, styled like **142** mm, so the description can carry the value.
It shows **84.8** mm
